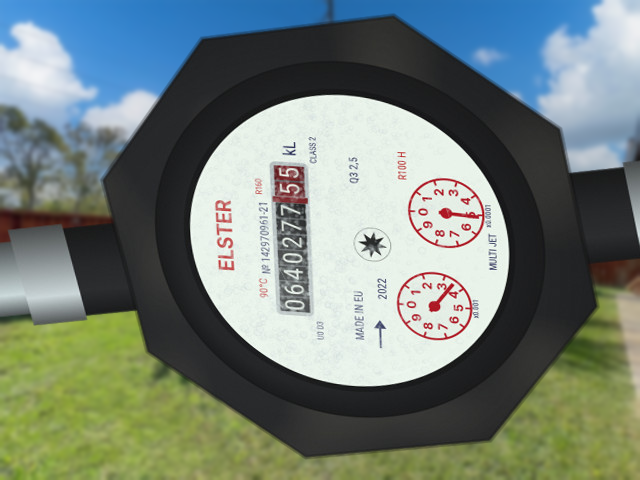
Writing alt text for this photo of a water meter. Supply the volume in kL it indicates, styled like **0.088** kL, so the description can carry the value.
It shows **640277.5535** kL
